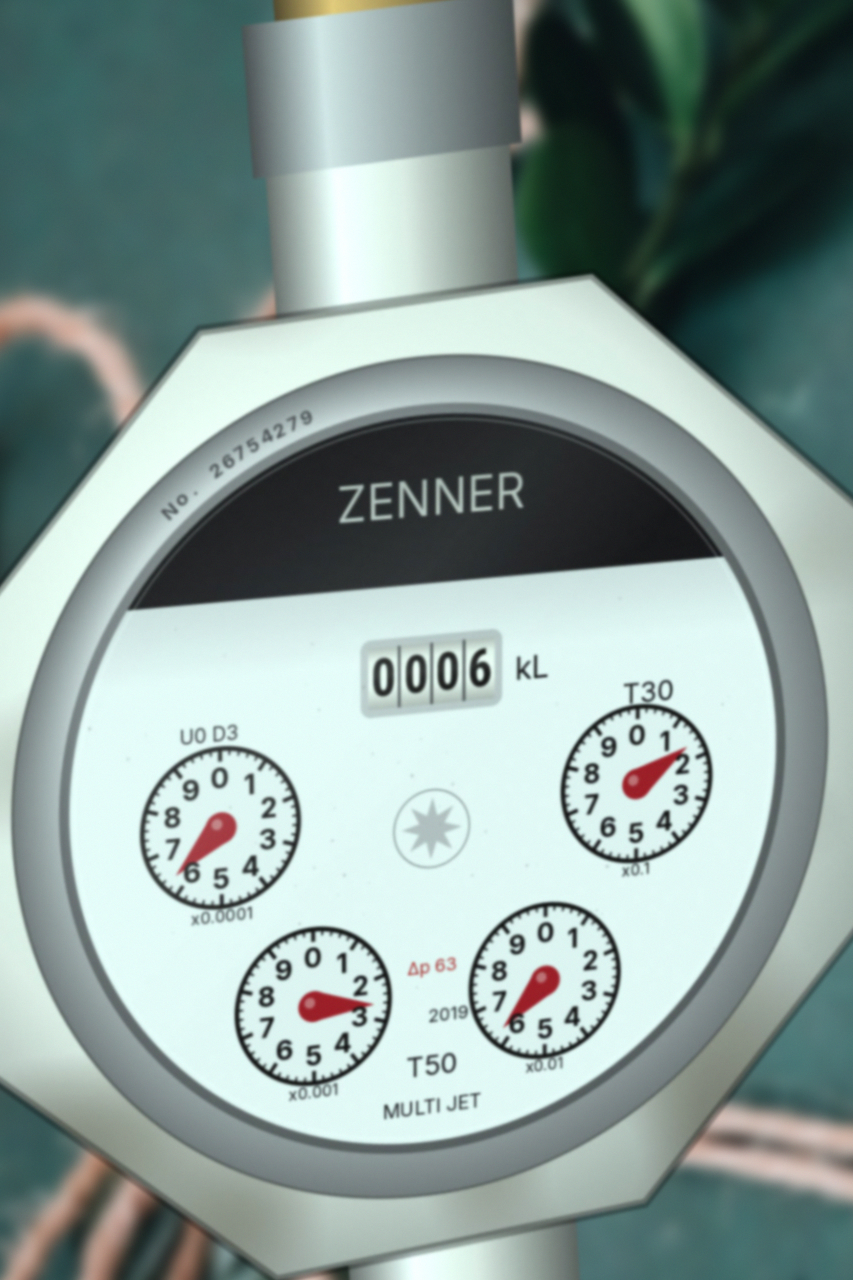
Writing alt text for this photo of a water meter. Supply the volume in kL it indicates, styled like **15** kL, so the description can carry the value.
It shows **6.1626** kL
